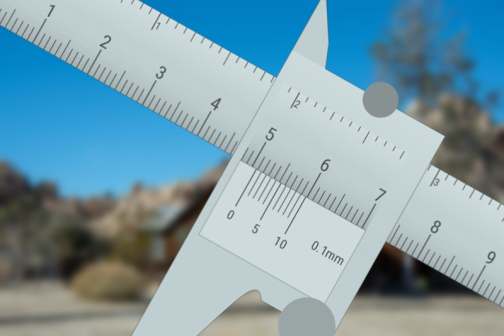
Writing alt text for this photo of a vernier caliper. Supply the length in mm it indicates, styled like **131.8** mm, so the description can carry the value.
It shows **50.8** mm
